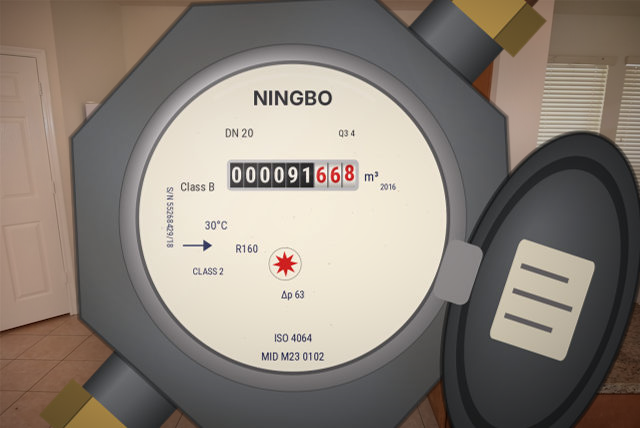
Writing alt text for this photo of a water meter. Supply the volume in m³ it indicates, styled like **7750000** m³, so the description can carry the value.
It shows **91.668** m³
